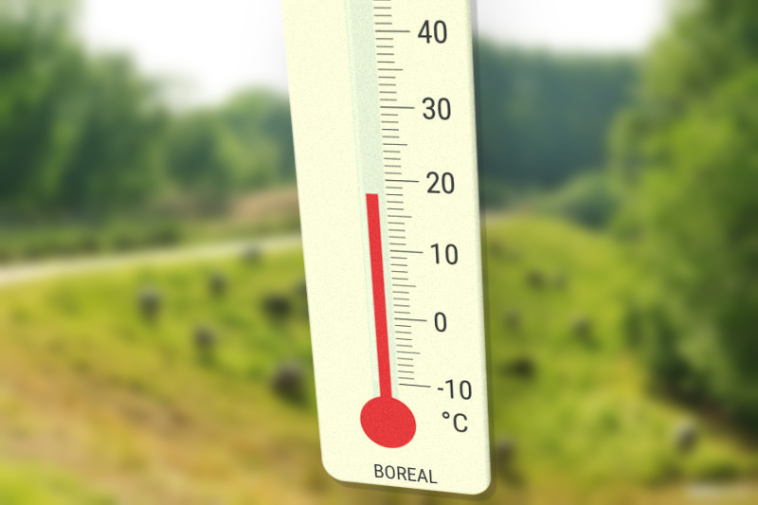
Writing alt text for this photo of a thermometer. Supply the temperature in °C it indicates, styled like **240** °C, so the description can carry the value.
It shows **18** °C
